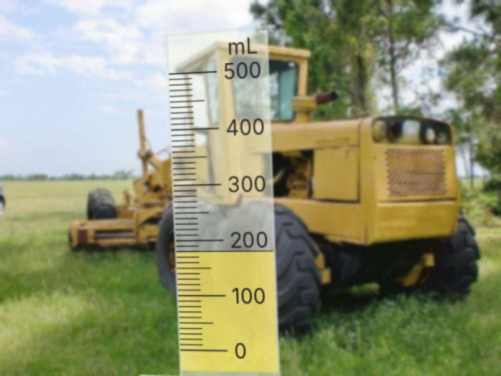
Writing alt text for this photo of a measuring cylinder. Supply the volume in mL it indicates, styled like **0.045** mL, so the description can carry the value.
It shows **180** mL
